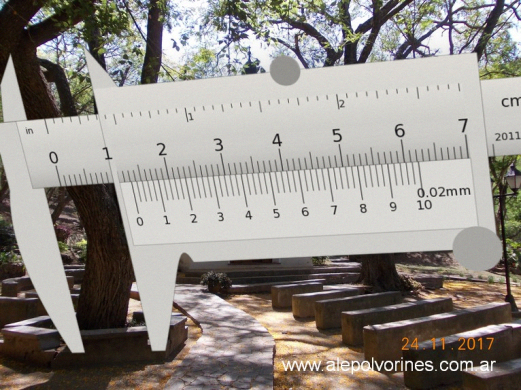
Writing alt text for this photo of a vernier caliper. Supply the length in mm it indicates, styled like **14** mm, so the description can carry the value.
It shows **13.2** mm
